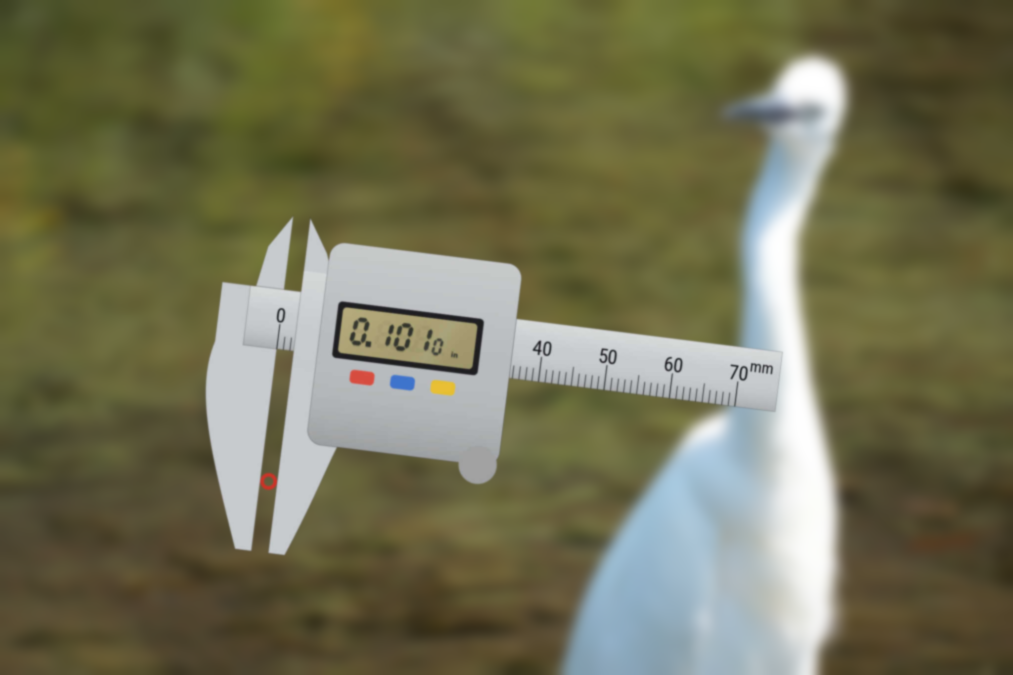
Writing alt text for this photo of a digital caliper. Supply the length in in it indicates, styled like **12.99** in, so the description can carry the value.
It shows **0.1010** in
